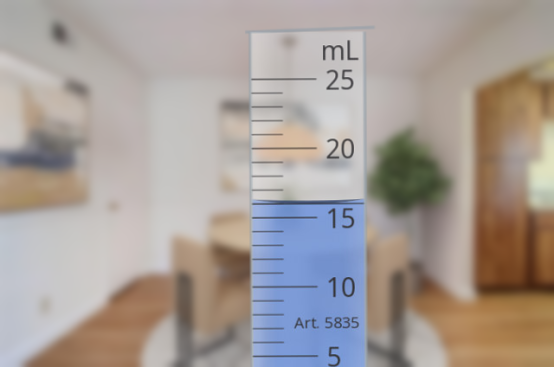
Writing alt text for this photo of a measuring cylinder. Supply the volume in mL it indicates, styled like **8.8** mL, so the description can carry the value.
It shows **16** mL
